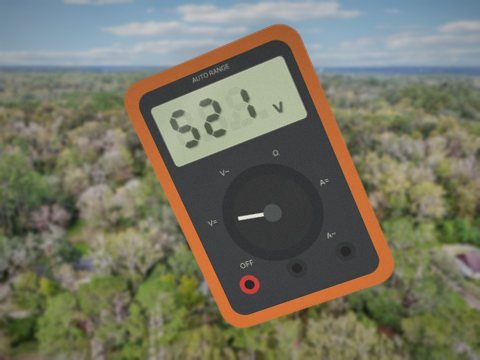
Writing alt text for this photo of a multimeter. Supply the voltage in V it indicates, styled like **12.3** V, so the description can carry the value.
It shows **521** V
